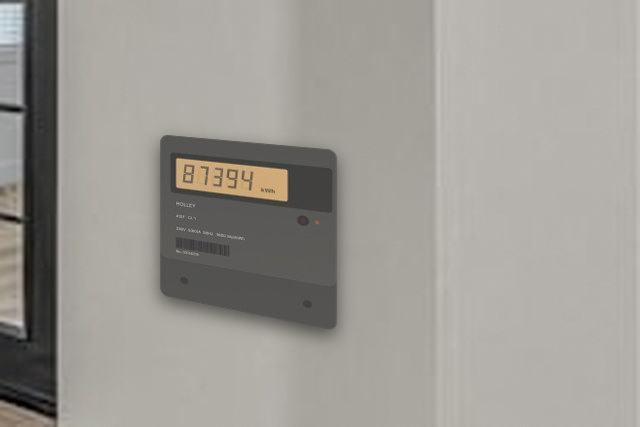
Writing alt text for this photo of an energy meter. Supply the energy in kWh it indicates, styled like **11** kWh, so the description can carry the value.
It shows **87394** kWh
